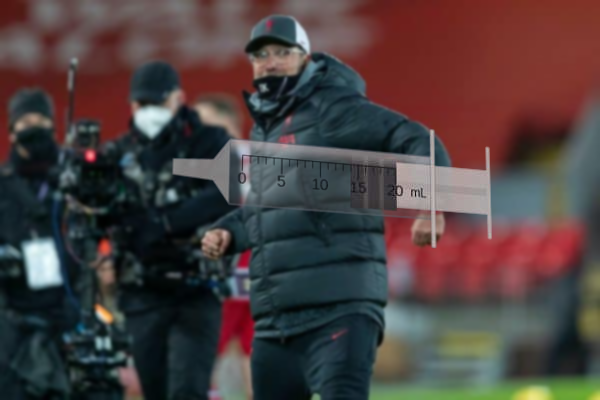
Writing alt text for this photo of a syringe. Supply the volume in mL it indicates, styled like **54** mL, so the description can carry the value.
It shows **14** mL
